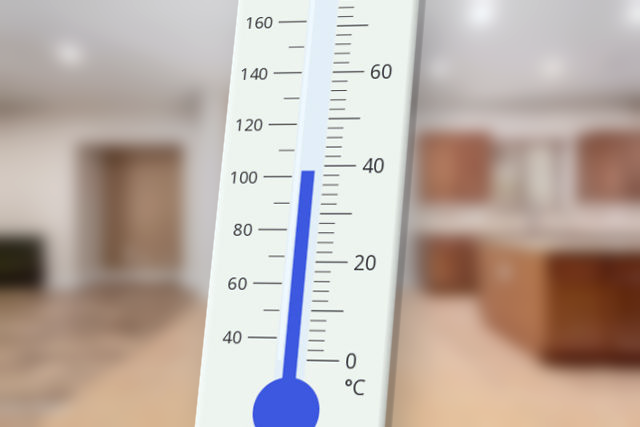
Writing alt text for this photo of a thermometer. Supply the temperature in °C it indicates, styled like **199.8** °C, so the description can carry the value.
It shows **39** °C
